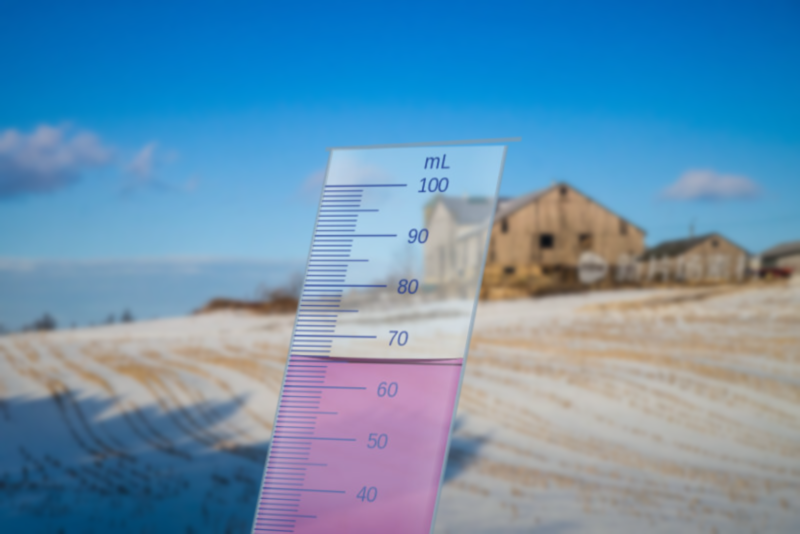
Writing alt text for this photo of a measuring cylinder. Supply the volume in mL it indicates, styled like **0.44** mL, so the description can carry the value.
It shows **65** mL
